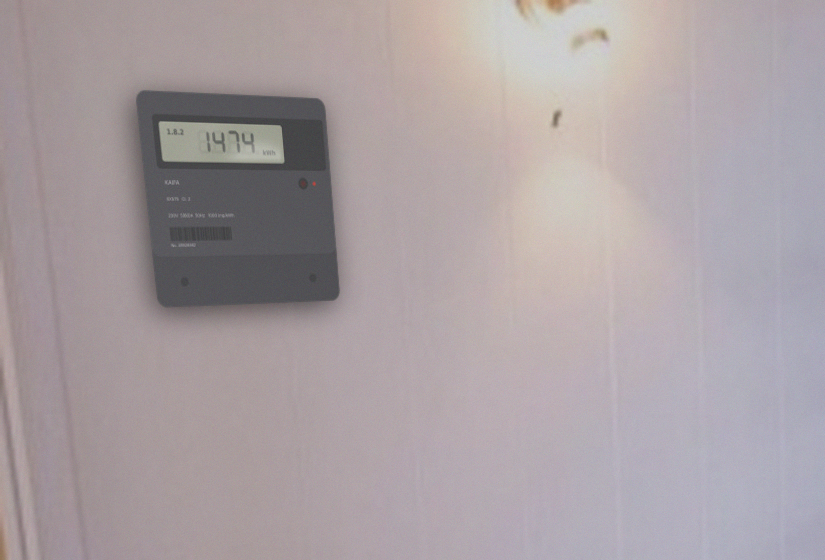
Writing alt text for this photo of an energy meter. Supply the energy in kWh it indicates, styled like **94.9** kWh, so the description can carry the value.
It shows **1474** kWh
